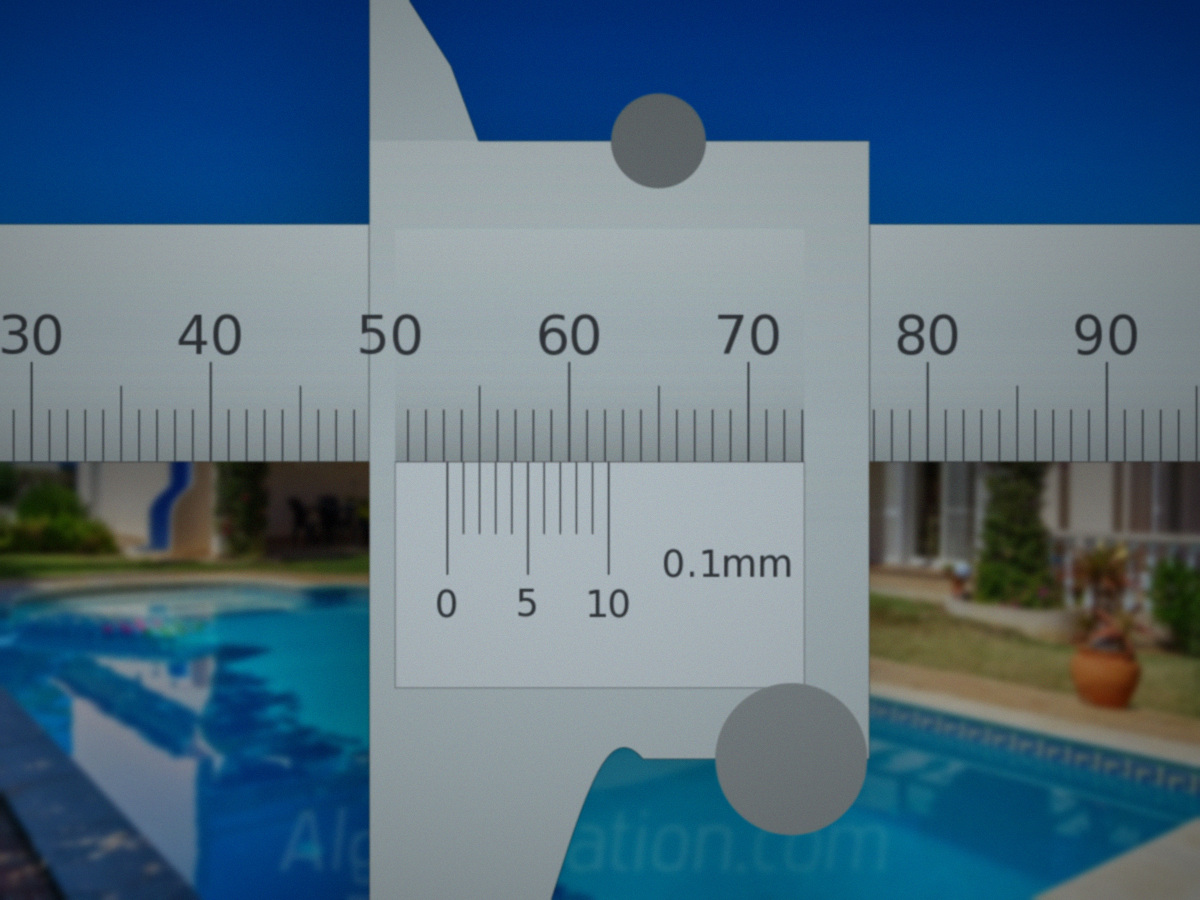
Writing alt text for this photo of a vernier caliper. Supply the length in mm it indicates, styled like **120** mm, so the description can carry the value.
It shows **53.2** mm
